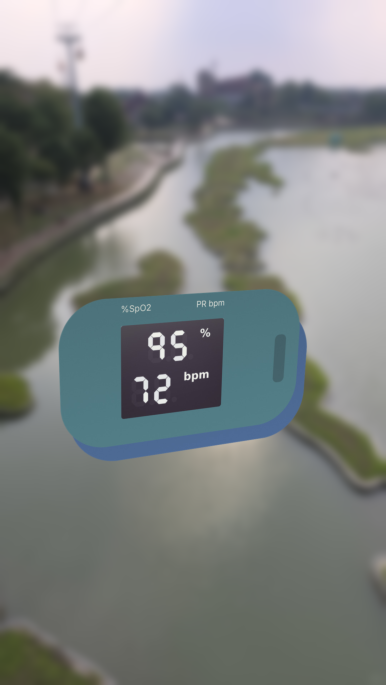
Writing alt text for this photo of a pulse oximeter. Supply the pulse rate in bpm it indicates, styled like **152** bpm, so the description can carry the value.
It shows **72** bpm
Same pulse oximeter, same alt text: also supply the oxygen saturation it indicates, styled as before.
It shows **95** %
